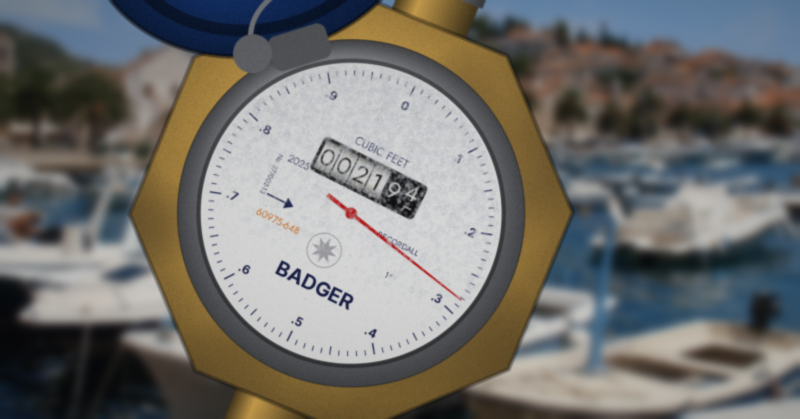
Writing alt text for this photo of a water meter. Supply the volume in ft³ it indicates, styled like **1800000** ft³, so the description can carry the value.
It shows **2194.28** ft³
